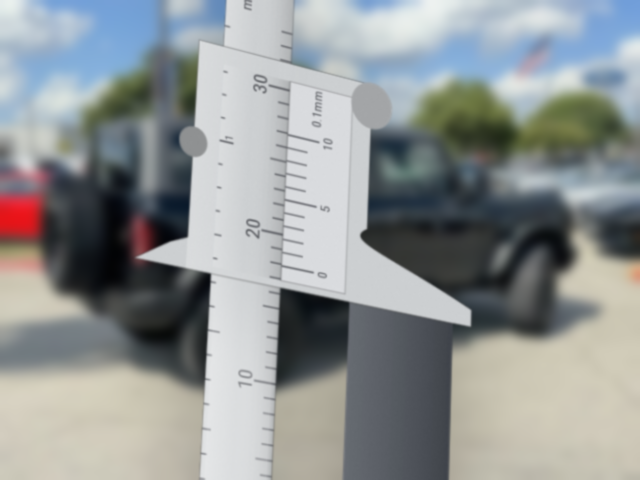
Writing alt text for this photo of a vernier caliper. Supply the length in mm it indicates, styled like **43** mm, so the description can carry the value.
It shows **17.9** mm
